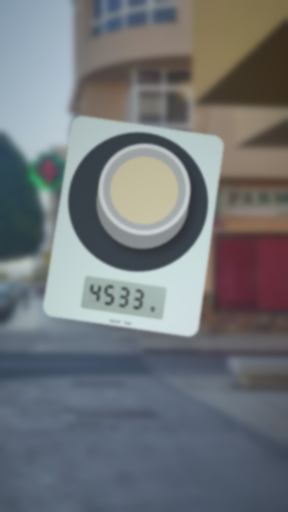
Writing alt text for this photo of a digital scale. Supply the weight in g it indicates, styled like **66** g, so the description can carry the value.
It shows **4533** g
